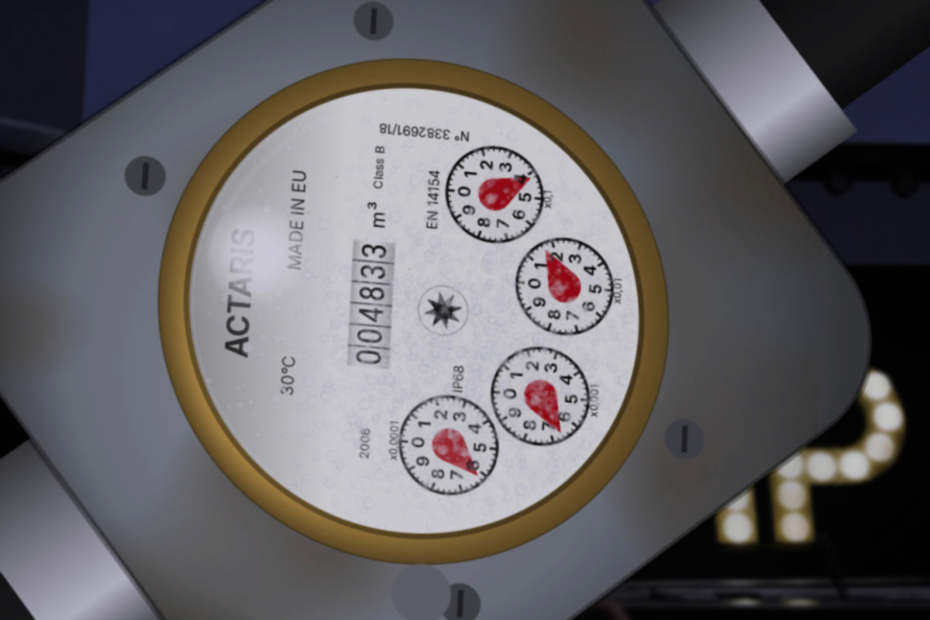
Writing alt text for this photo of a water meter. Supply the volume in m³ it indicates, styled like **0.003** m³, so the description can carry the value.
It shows **4833.4166** m³
